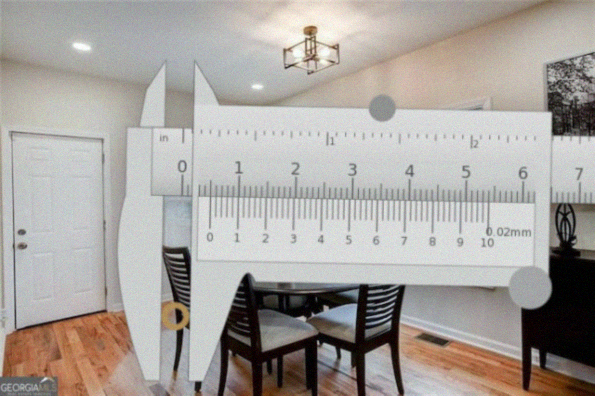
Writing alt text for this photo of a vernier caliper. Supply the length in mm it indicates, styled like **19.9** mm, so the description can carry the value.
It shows **5.0** mm
